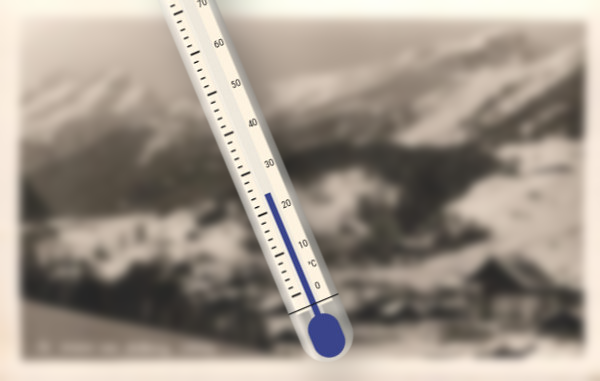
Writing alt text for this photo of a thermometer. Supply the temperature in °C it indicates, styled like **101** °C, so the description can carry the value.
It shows **24** °C
